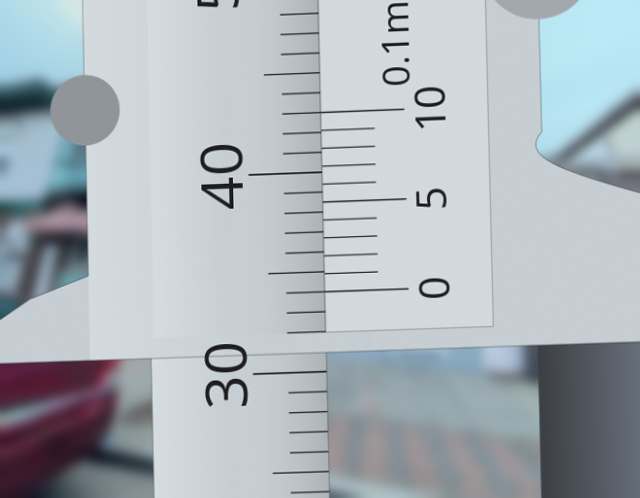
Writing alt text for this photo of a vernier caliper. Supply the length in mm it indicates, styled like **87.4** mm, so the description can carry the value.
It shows **34.0** mm
